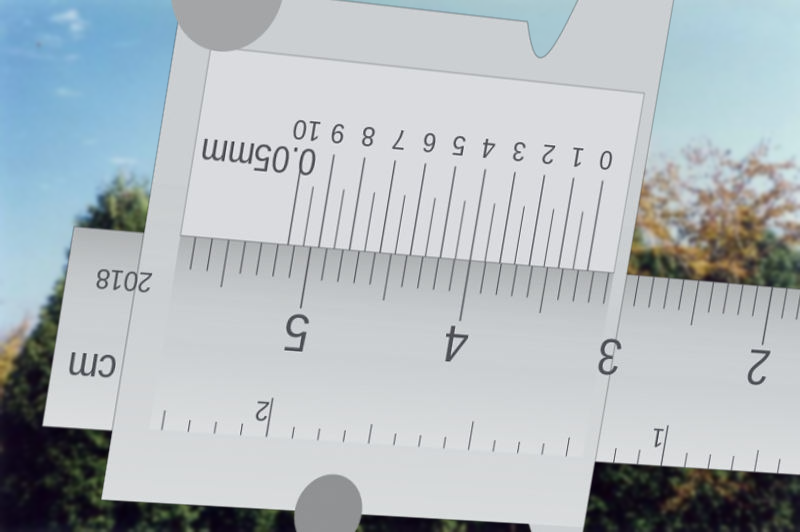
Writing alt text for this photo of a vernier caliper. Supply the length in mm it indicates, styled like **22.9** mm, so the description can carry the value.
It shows **32.4** mm
